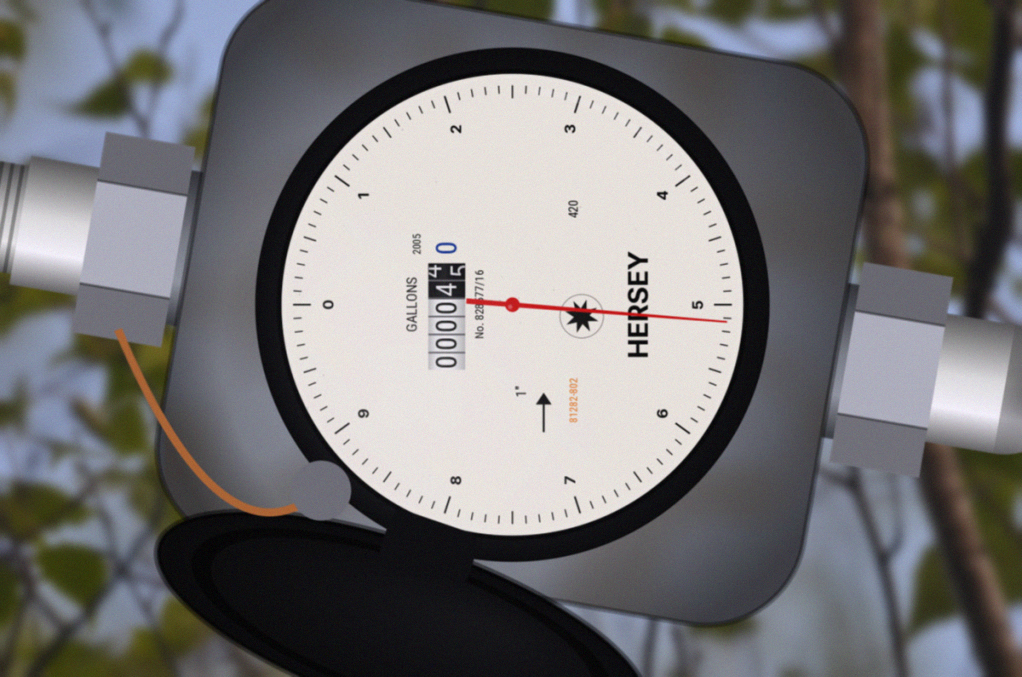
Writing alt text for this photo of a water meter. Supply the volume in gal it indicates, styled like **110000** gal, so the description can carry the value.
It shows **445.1** gal
